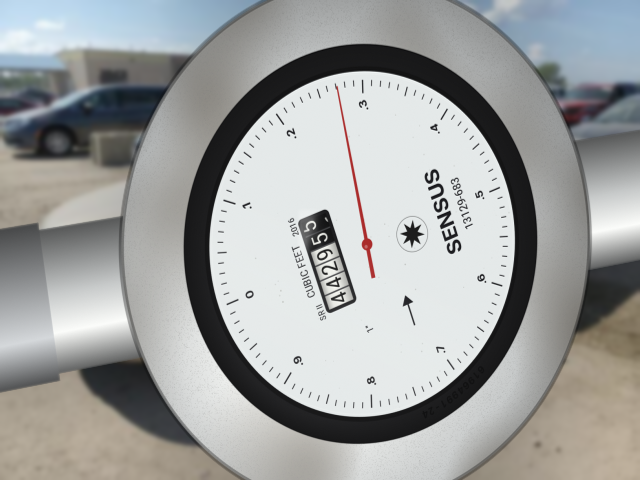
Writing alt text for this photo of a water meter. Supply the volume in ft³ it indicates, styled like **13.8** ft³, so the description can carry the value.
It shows **442955.27** ft³
